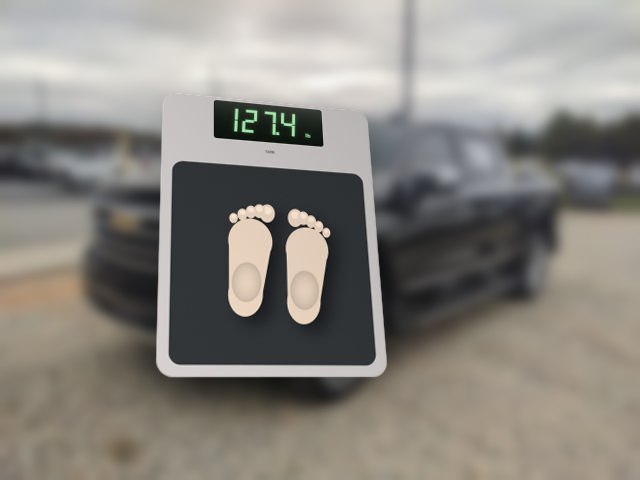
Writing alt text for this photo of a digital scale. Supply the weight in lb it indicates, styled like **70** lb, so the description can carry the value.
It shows **127.4** lb
